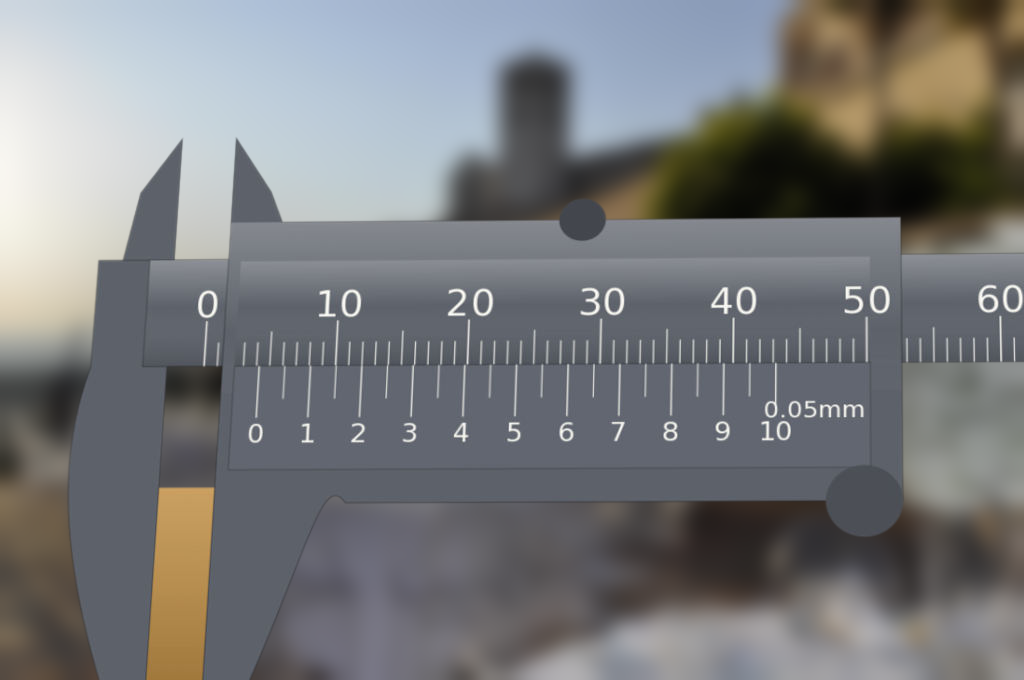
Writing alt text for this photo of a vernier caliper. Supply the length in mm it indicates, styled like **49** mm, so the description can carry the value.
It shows **4.2** mm
